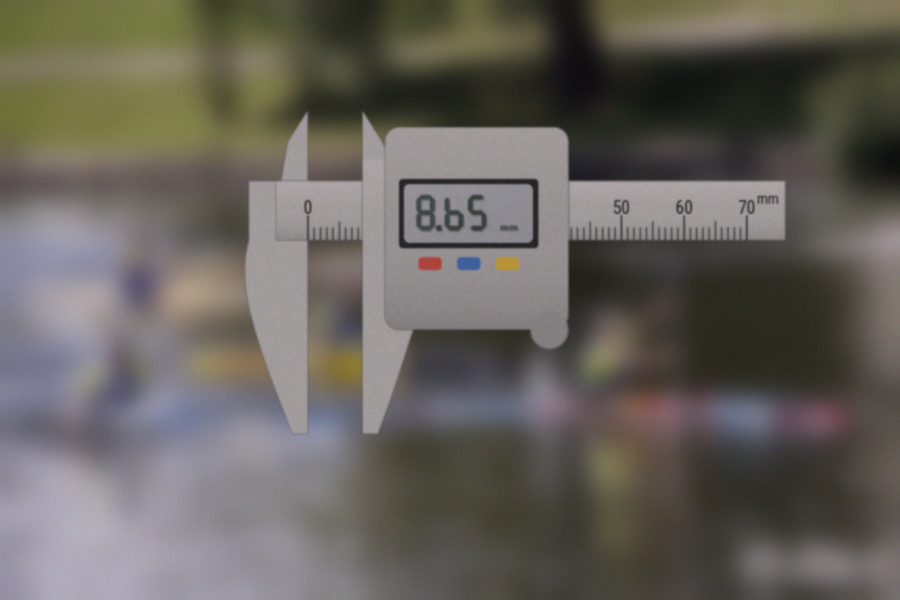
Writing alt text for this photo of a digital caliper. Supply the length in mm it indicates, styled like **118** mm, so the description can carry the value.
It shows **8.65** mm
